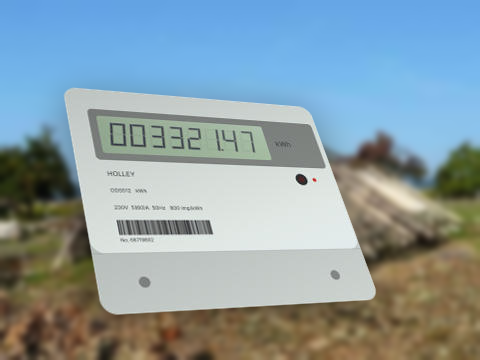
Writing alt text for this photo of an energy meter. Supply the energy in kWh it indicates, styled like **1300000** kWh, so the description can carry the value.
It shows **3321.47** kWh
